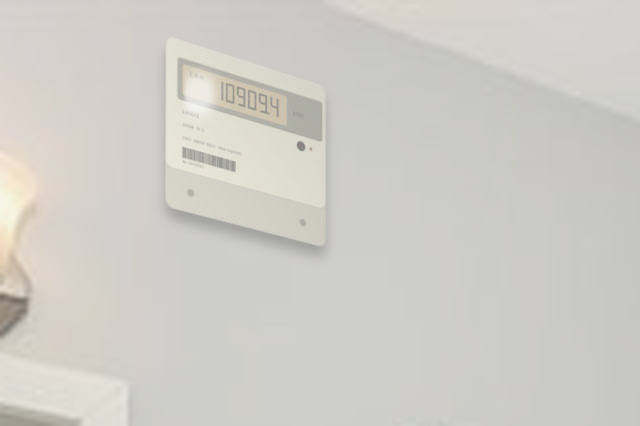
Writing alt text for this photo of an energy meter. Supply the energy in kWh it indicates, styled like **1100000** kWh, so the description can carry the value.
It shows **10909.4** kWh
